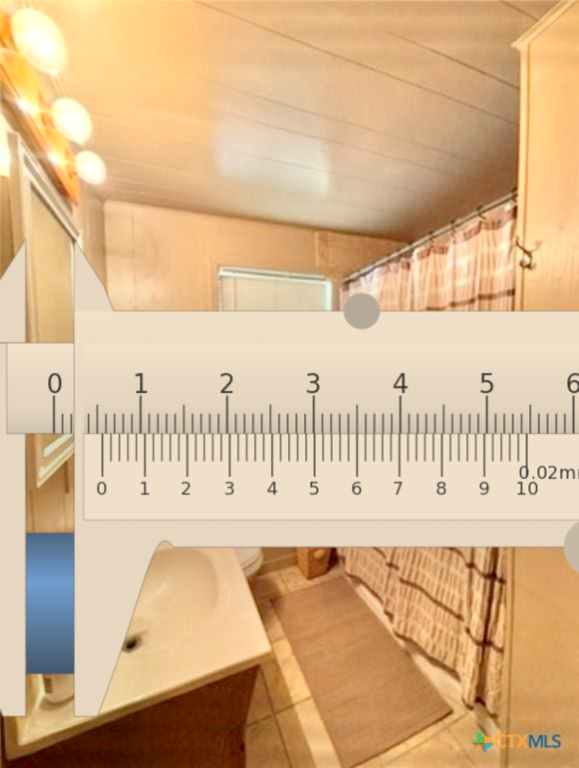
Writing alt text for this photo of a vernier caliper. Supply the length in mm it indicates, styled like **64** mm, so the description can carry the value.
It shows **5.6** mm
